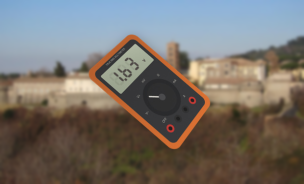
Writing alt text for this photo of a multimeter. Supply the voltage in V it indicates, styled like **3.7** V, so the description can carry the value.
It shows **1.63** V
